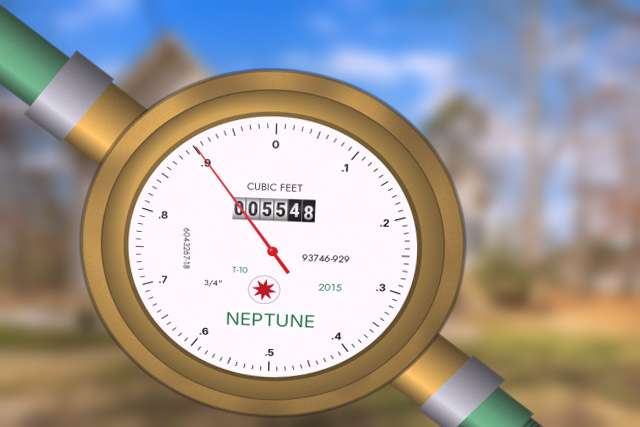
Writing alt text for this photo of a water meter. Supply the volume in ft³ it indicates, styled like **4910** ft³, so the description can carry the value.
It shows **5547.90** ft³
